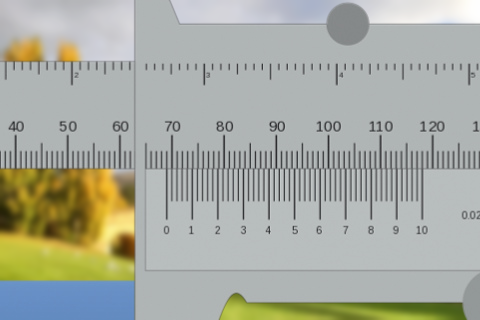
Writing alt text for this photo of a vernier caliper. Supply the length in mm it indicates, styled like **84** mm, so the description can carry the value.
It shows **69.0** mm
